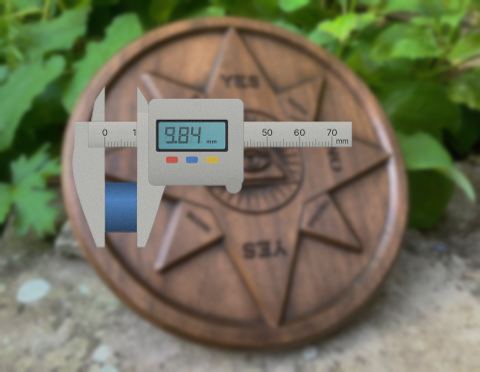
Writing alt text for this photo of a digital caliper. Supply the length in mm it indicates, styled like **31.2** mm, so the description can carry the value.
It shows **9.84** mm
